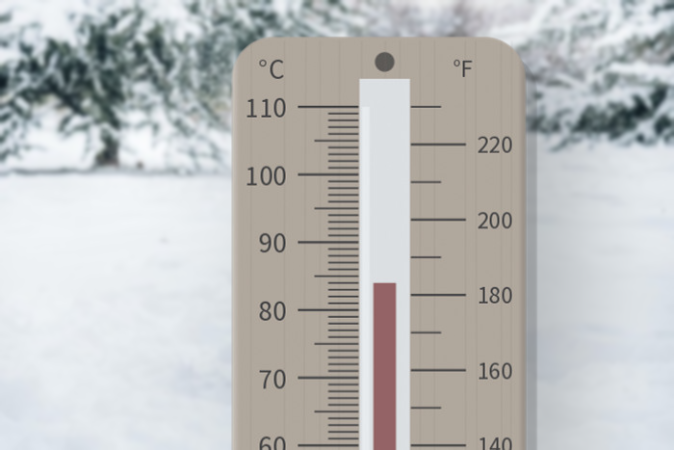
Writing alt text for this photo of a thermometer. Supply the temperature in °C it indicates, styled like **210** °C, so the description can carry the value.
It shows **84** °C
